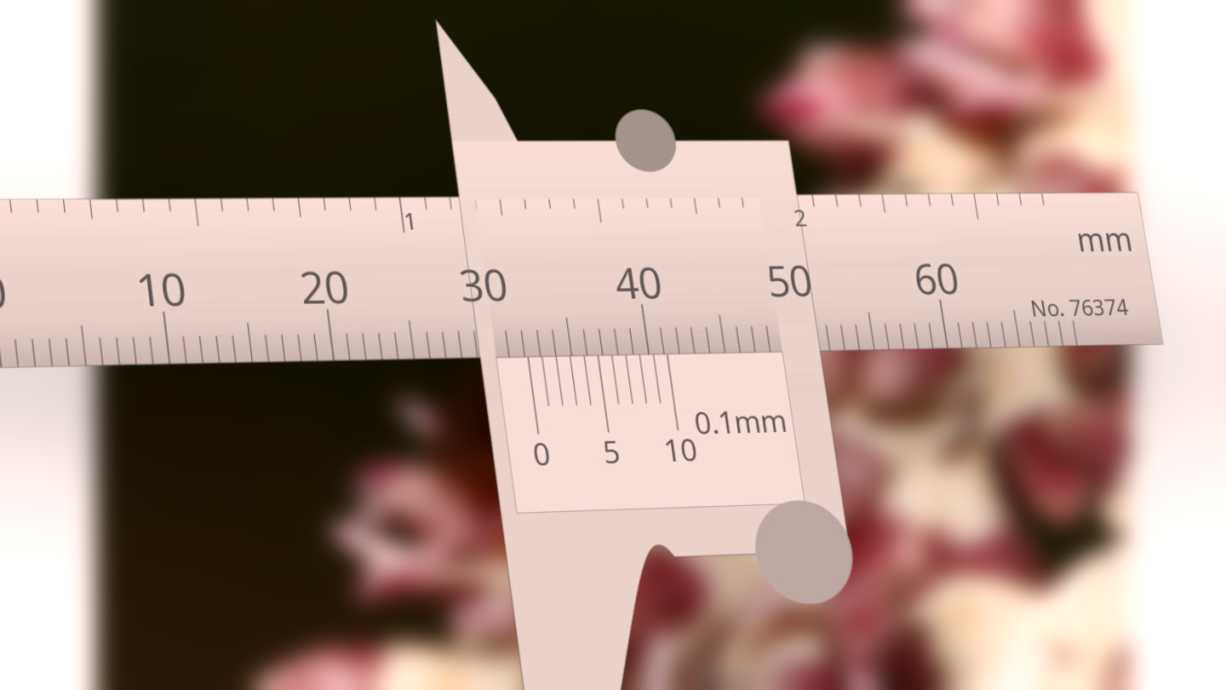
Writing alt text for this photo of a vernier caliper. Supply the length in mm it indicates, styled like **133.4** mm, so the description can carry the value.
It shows **32.2** mm
